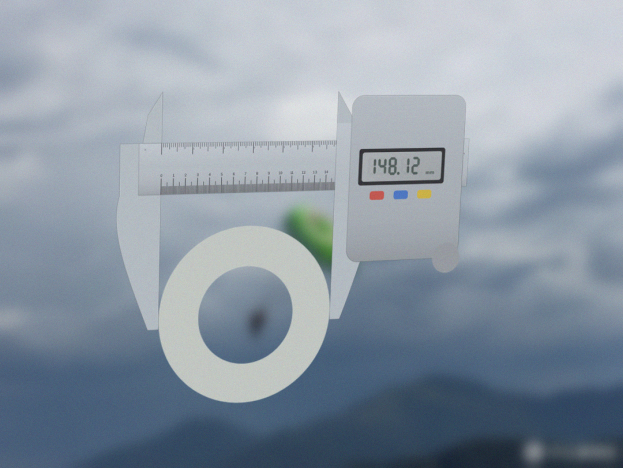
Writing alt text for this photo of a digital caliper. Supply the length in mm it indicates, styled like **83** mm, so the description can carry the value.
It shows **148.12** mm
